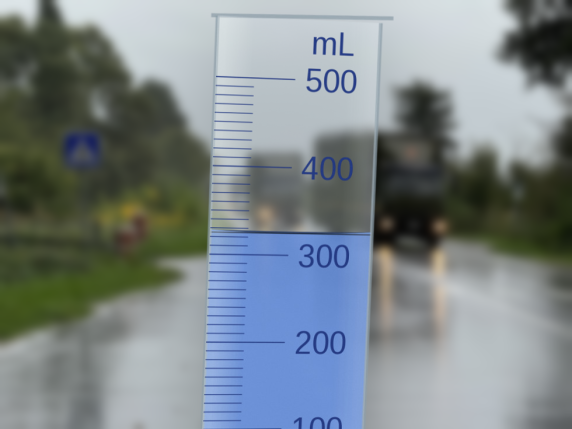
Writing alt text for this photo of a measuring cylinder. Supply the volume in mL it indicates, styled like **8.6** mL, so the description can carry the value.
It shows **325** mL
